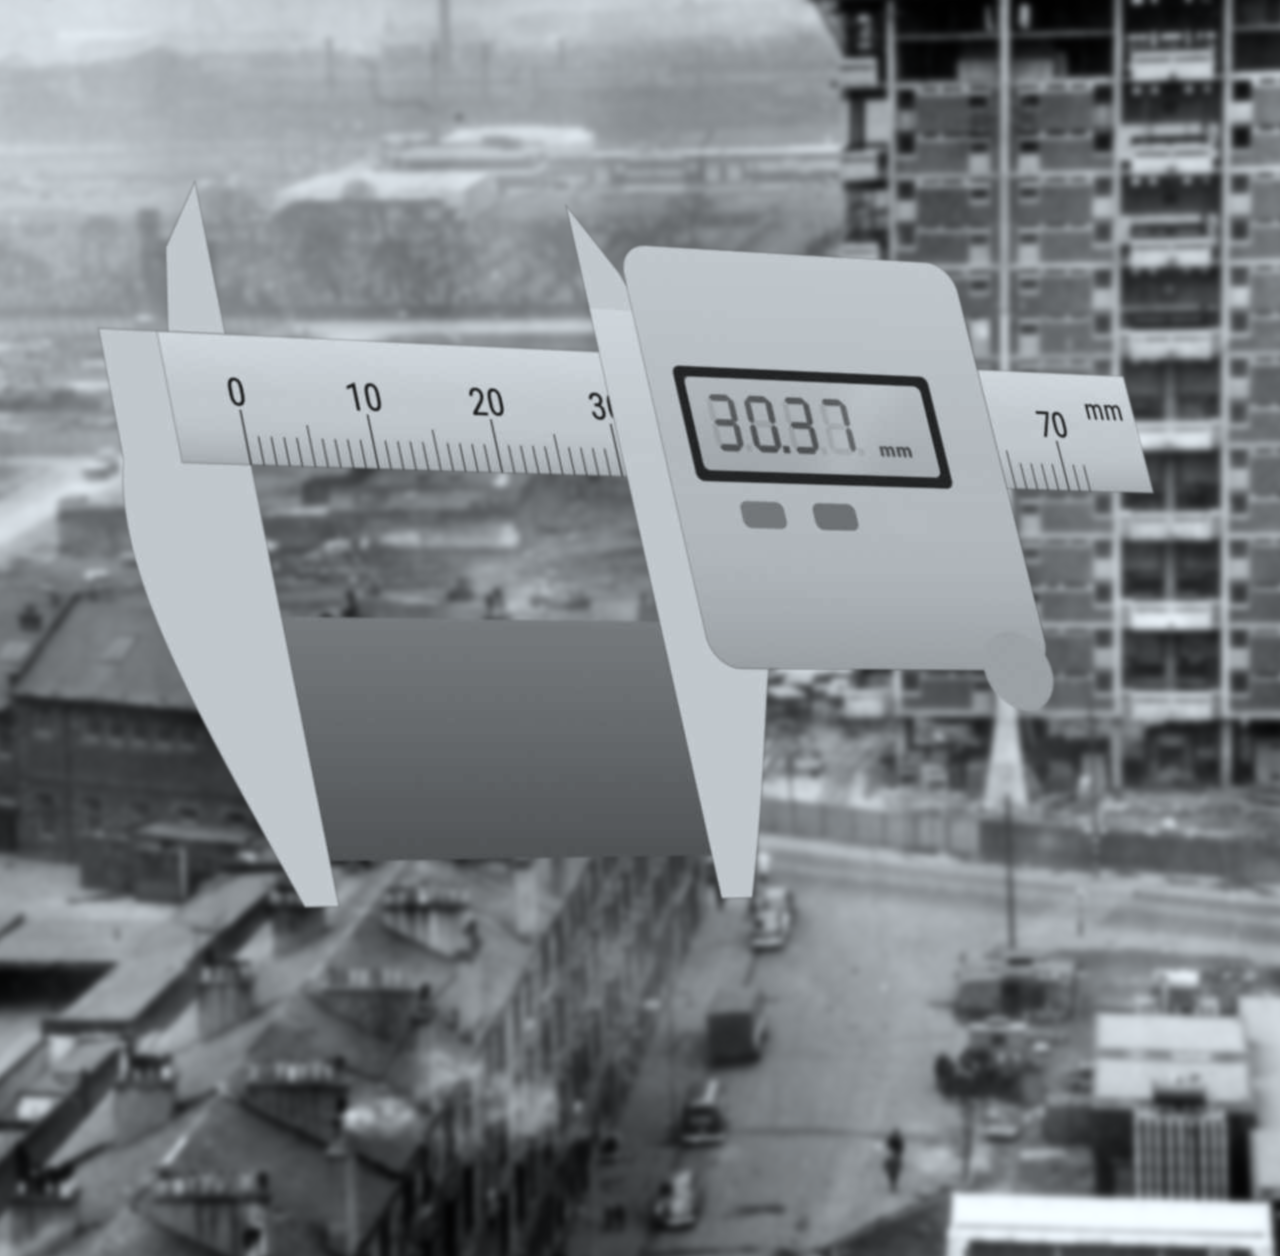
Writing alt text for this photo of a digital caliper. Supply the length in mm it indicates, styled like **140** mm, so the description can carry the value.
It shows **30.37** mm
